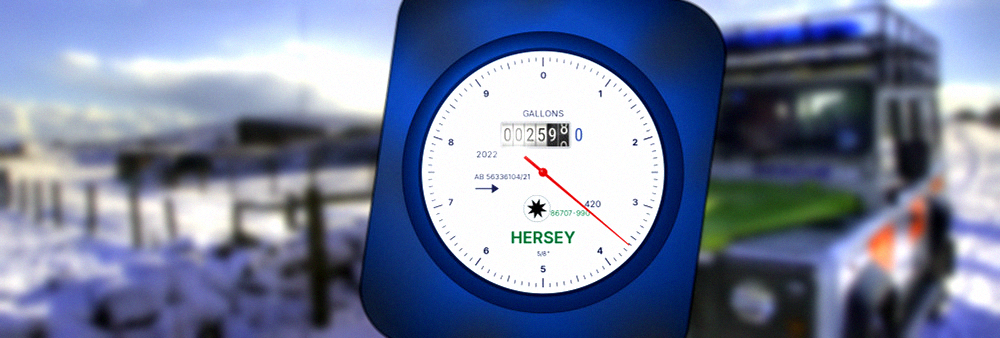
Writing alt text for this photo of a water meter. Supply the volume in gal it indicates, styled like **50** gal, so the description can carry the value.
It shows **25983.6** gal
